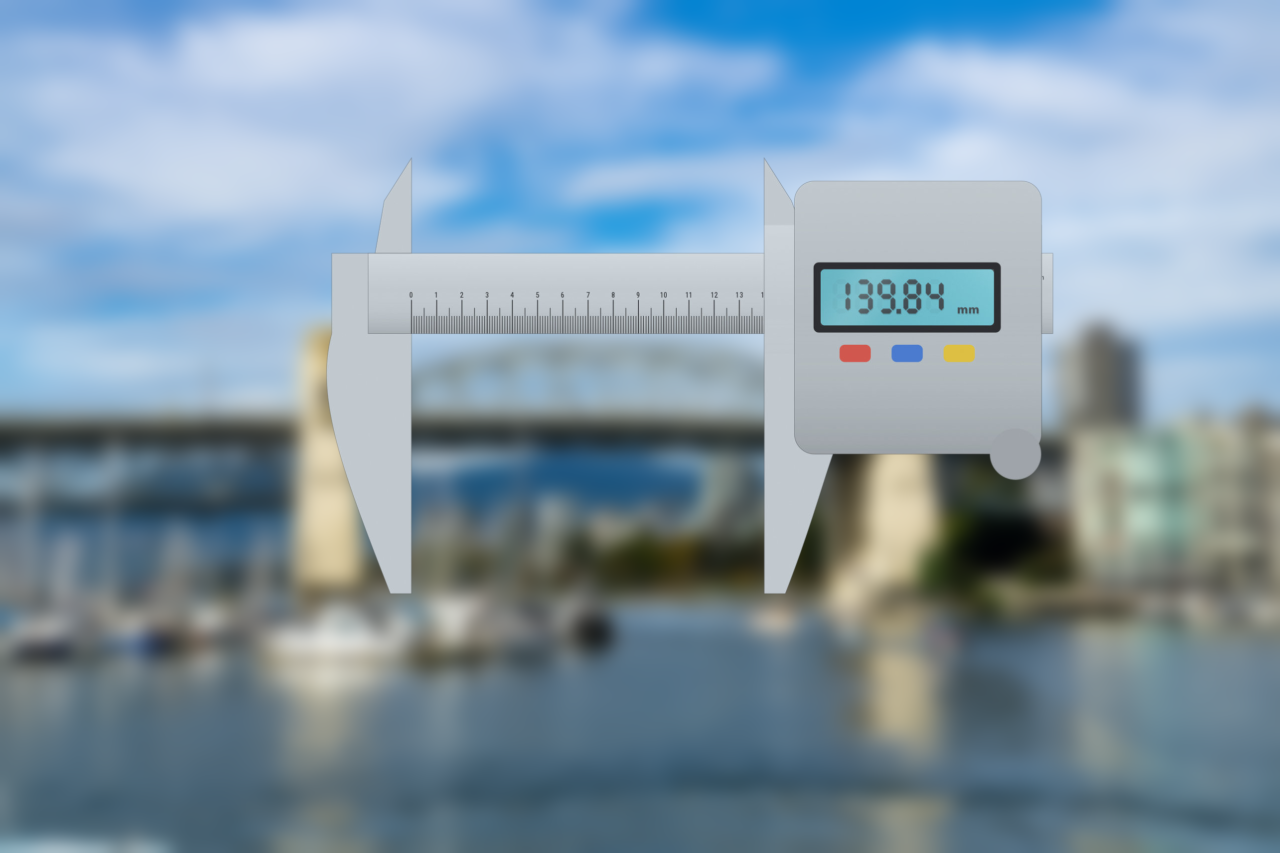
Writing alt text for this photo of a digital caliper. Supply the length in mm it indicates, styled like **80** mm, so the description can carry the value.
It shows **139.84** mm
